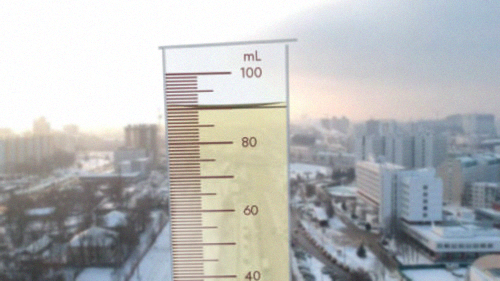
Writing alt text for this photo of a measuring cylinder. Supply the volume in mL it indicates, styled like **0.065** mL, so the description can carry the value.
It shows **90** mL
